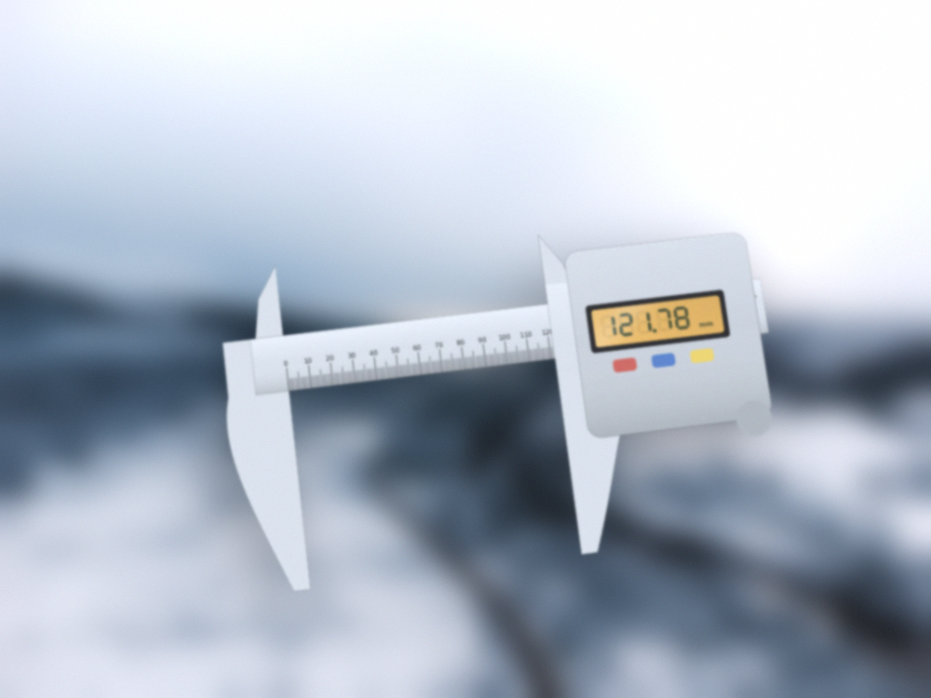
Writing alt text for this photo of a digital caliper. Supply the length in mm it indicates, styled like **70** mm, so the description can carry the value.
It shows **121.78** mm
